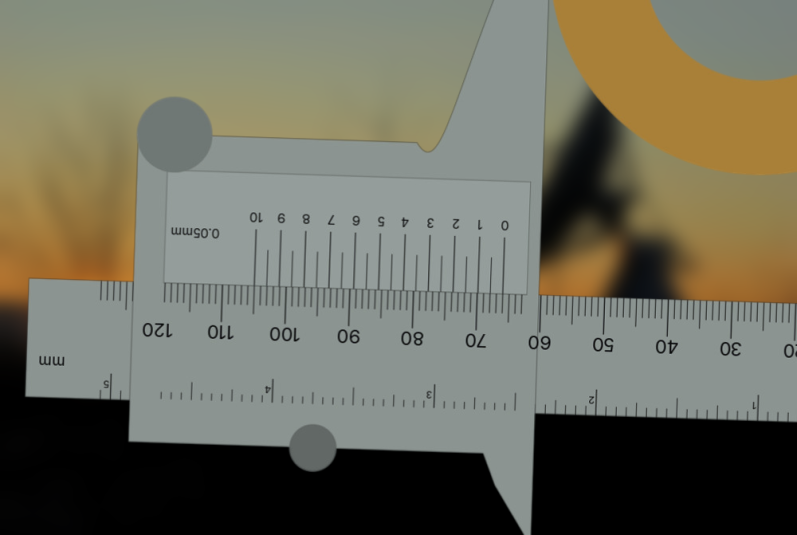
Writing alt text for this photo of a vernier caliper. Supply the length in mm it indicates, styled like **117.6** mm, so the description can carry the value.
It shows **66.0** mm
